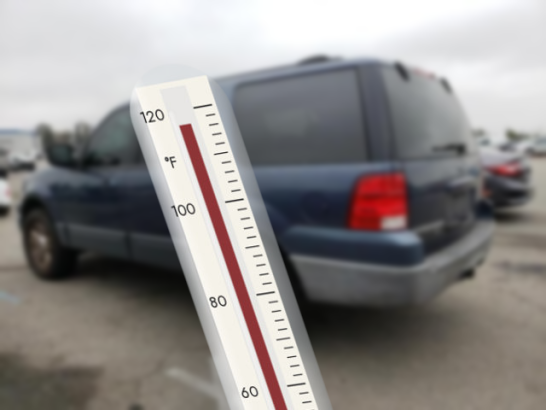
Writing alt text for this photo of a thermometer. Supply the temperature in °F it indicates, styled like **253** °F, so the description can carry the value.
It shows **117** °F
